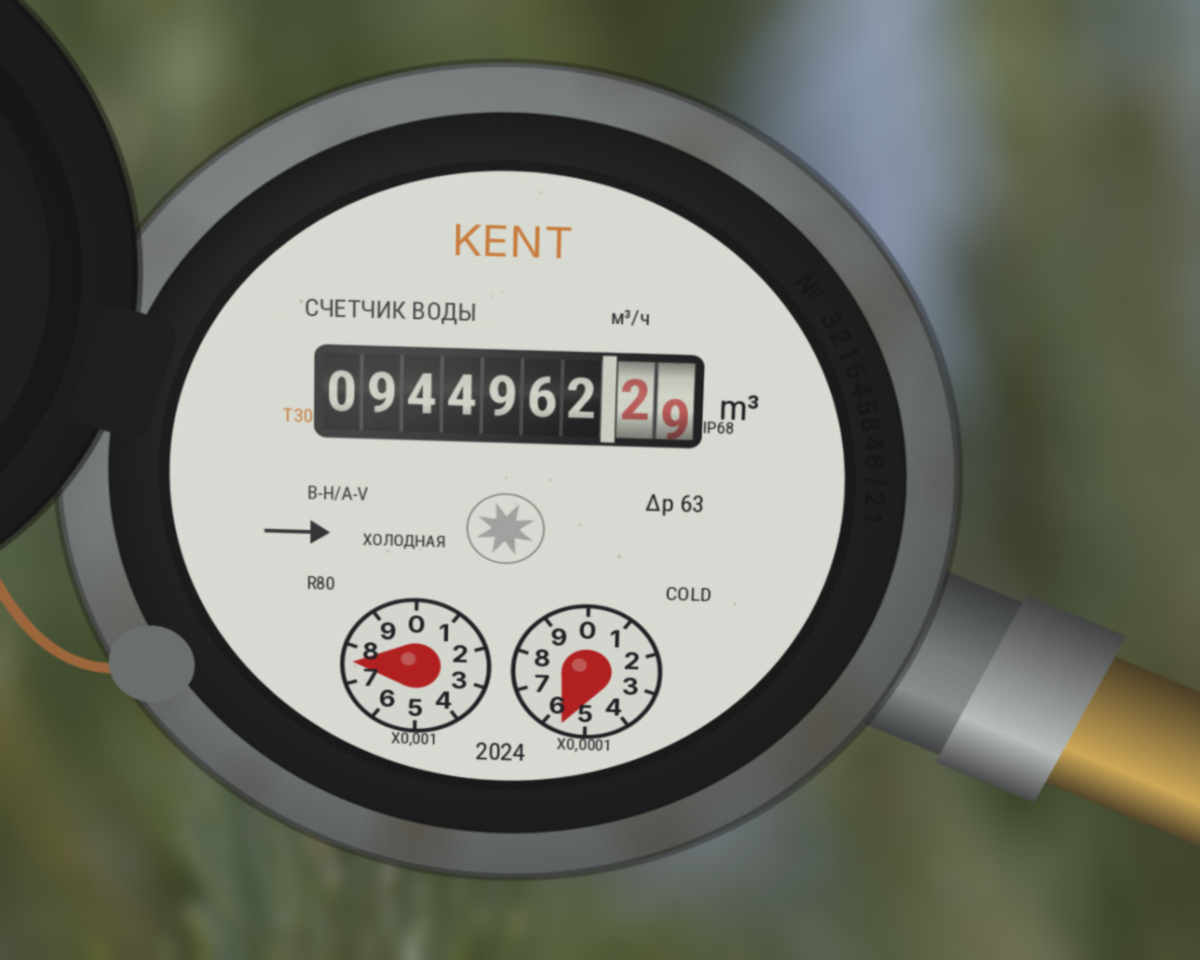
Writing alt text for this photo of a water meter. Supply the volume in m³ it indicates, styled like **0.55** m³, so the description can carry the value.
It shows **944962.2875** m³
